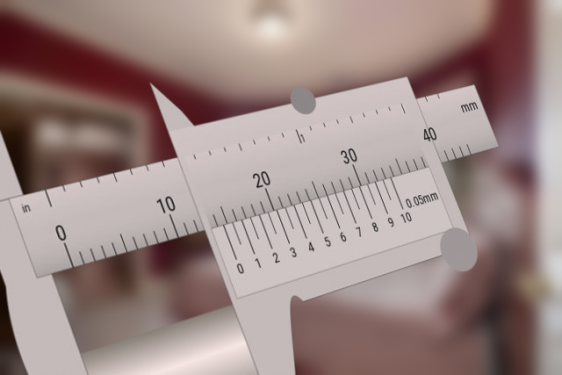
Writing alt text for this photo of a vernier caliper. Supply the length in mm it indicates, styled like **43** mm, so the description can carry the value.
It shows **14.6** mm
